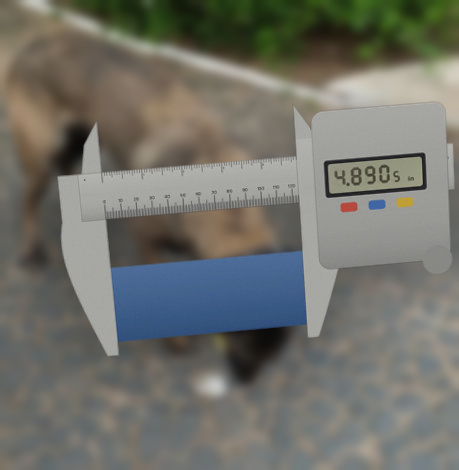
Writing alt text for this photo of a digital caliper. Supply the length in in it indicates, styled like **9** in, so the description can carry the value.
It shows **4.8905** in
